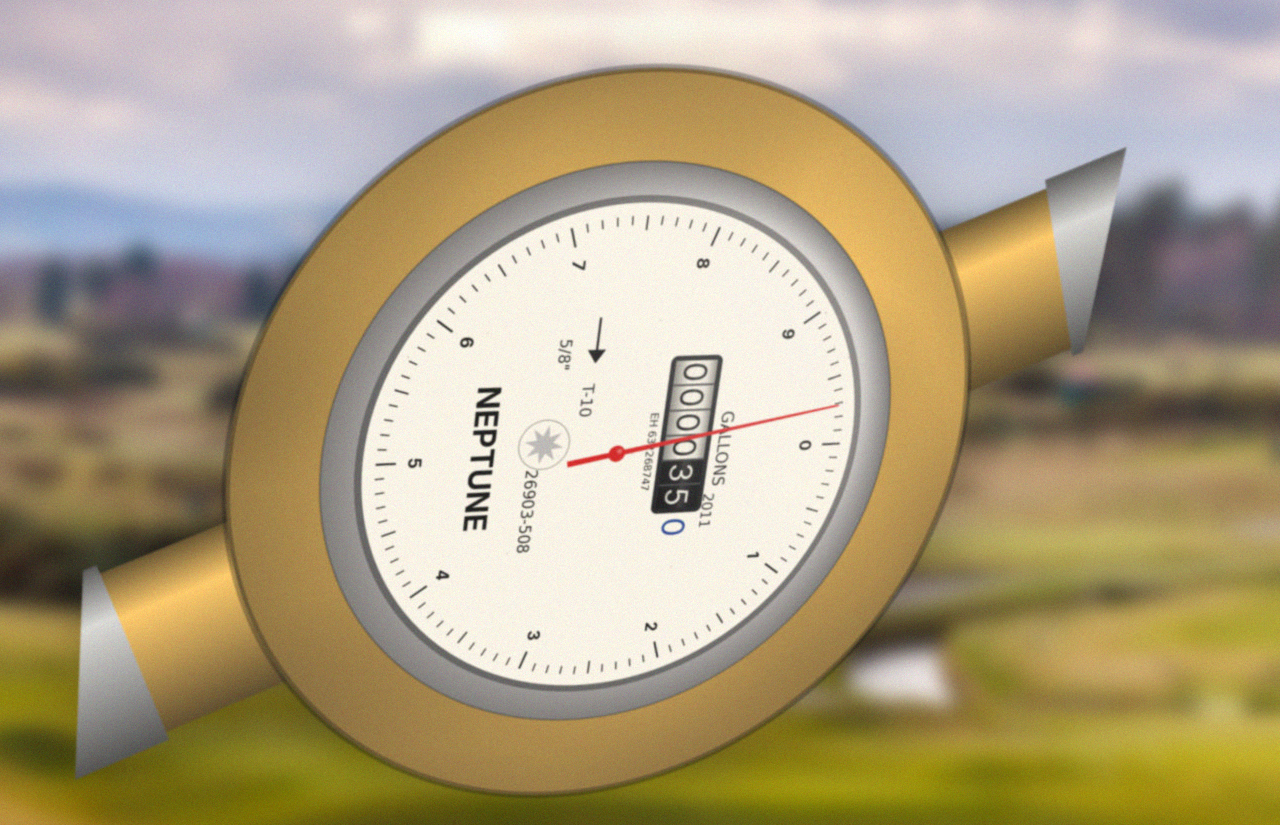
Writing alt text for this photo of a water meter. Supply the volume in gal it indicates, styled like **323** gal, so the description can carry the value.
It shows **349.7** gal
